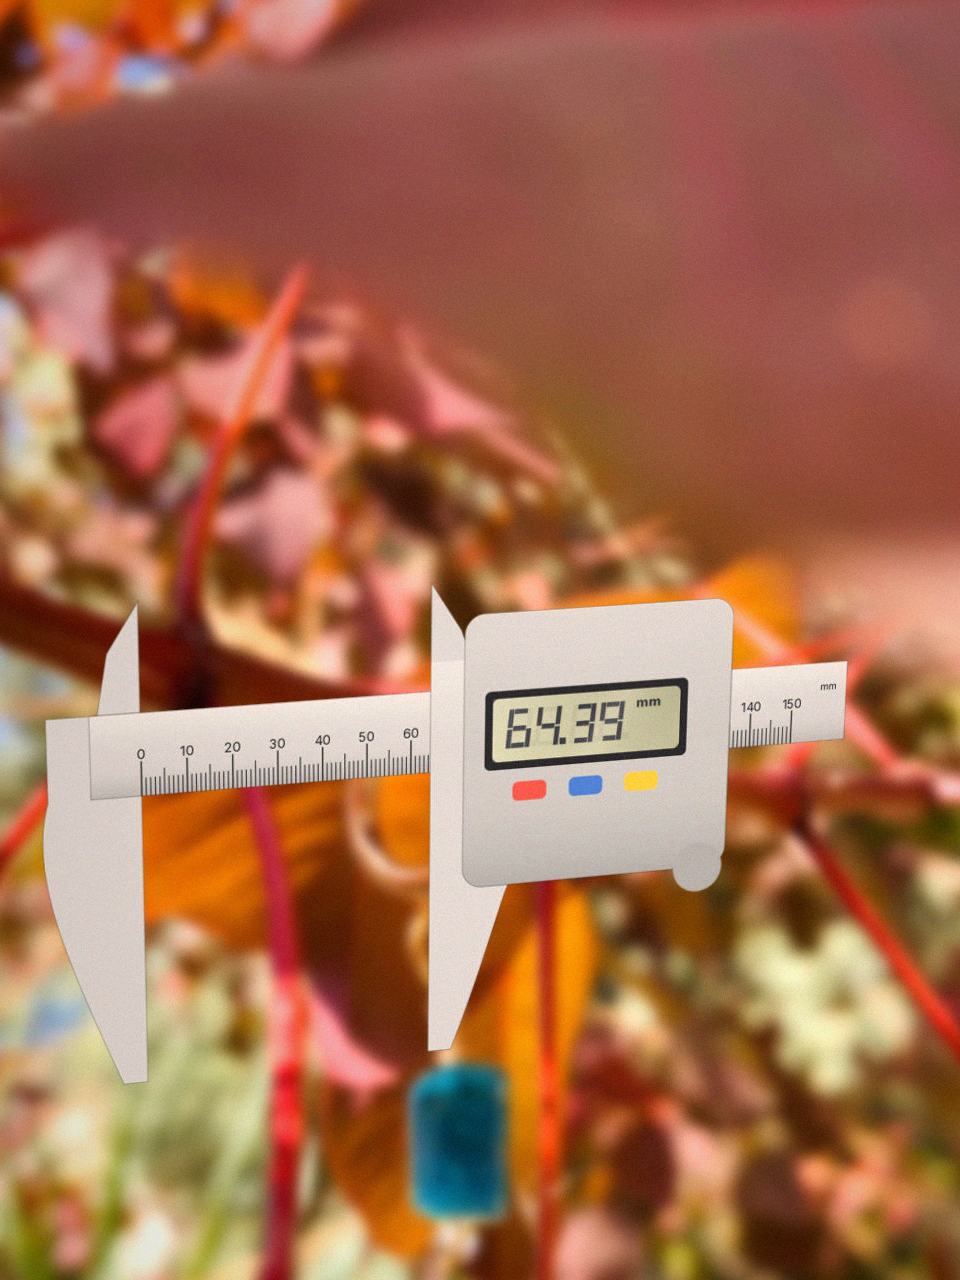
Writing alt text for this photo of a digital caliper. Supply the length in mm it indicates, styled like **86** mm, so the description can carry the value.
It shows **64.39** mm
